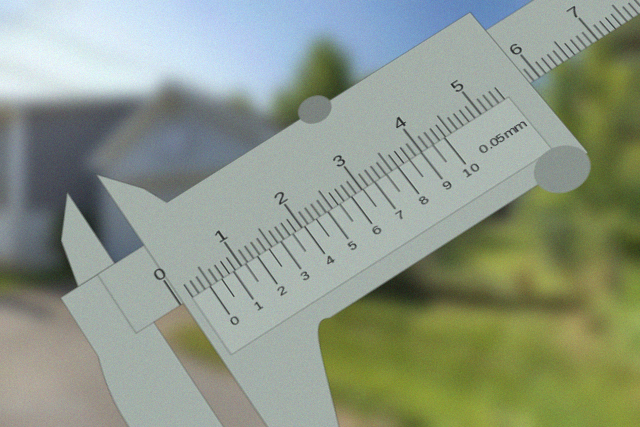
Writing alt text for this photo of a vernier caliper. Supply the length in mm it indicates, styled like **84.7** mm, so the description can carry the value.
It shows **4.8** mm
